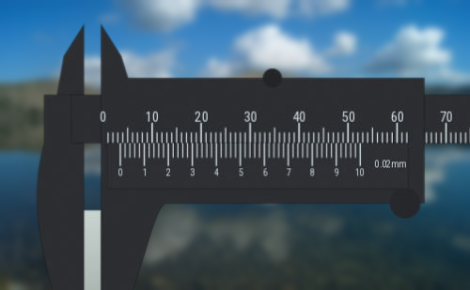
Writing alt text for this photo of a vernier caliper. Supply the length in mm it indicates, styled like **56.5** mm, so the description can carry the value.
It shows **3.5** mm
